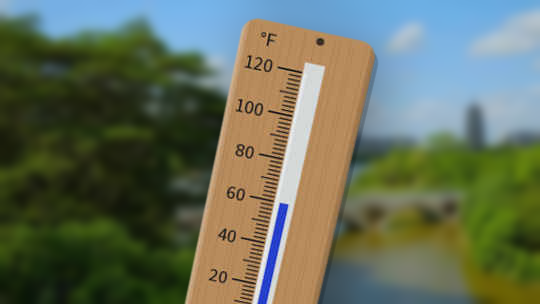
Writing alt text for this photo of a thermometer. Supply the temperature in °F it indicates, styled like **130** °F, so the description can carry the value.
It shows **60** °F
